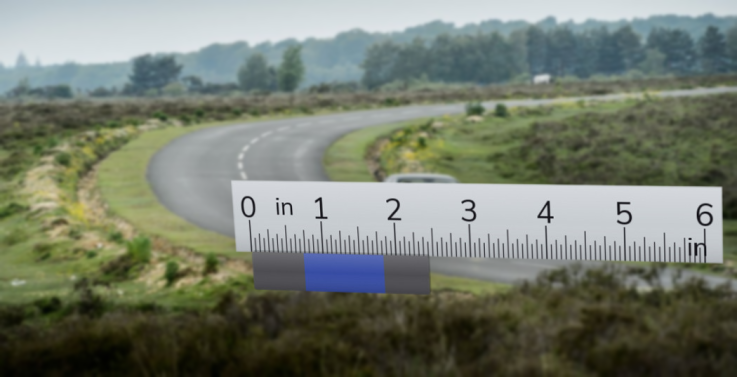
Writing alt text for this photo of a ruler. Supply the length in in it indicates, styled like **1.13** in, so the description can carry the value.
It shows **2.4375** in
